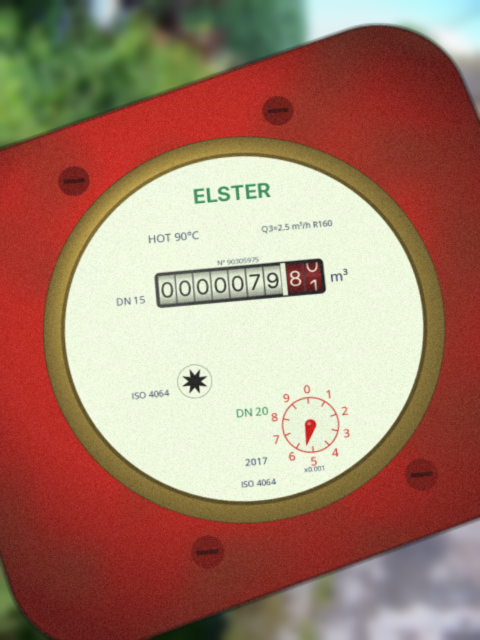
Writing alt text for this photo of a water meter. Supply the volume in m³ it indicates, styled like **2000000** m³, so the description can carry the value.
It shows **79.805** m³
